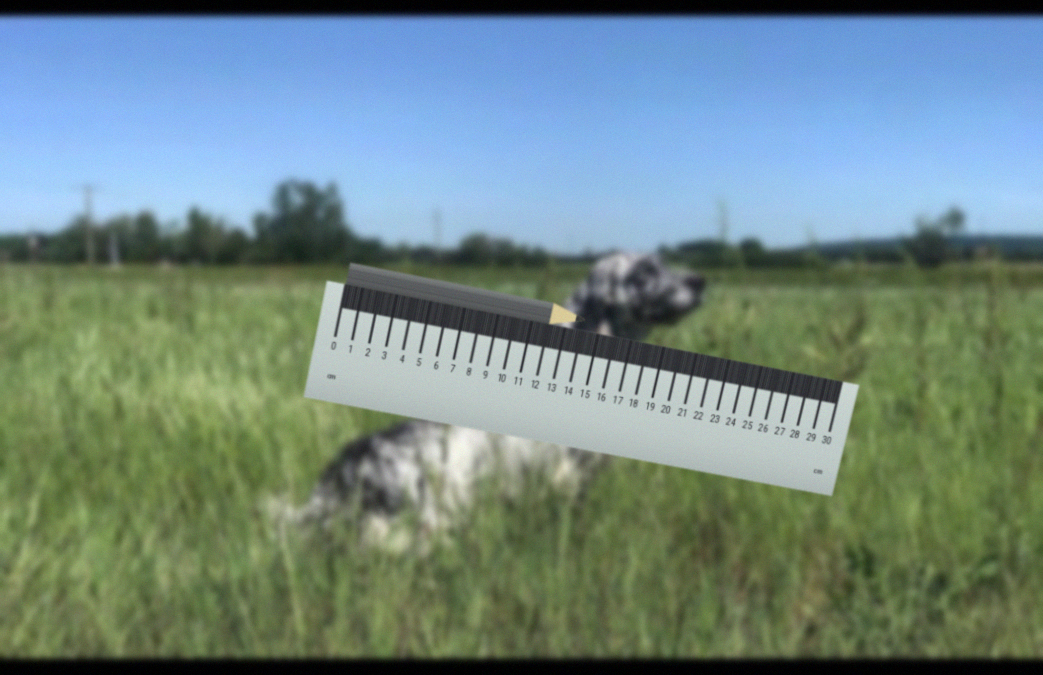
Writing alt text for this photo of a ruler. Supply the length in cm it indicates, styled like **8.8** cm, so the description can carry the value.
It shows **14** cm
